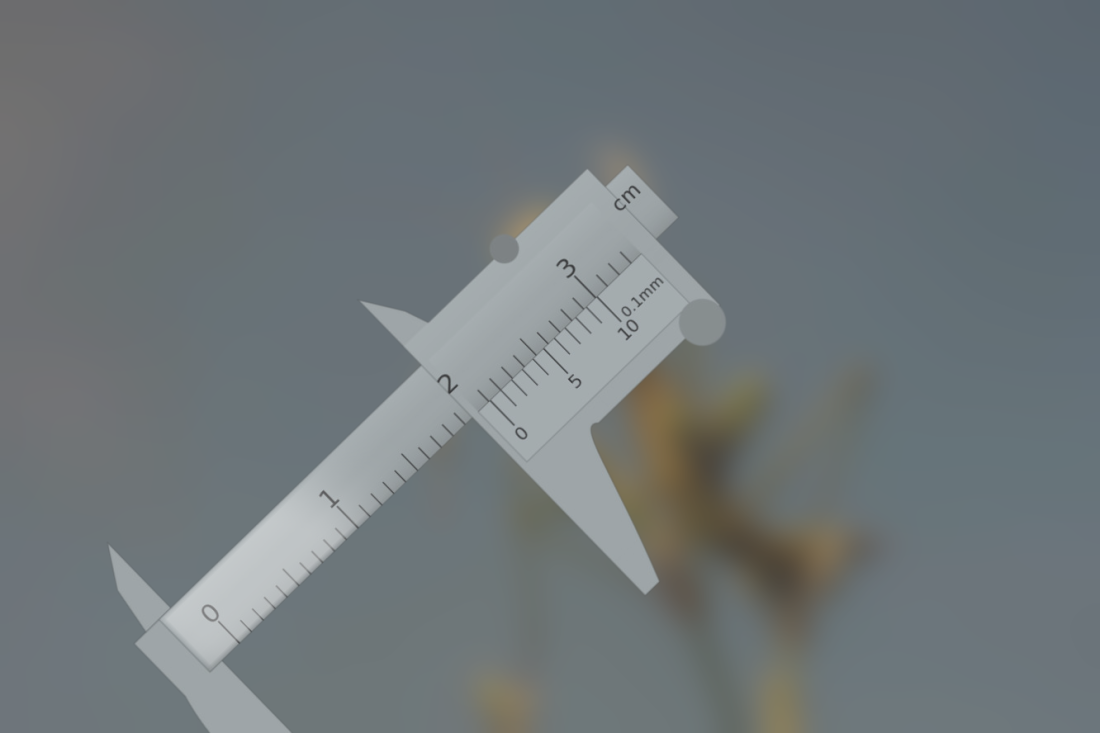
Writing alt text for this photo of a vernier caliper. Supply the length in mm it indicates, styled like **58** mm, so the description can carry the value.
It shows **21.1** mm
